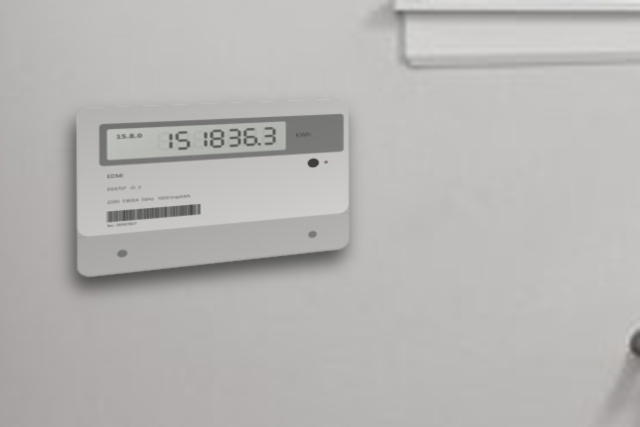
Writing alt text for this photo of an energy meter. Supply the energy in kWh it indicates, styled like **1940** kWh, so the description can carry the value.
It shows **151836.3** kWh
